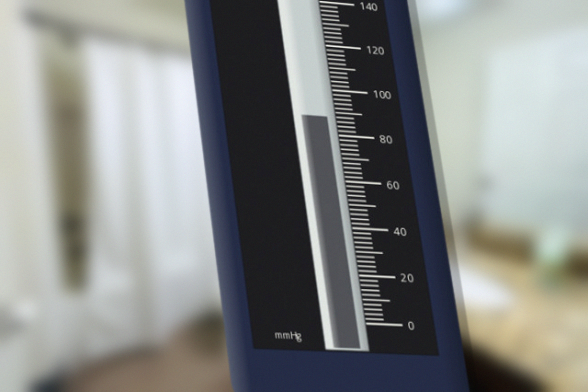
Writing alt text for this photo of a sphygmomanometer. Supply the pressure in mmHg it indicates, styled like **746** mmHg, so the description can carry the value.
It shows **88** mmHg
